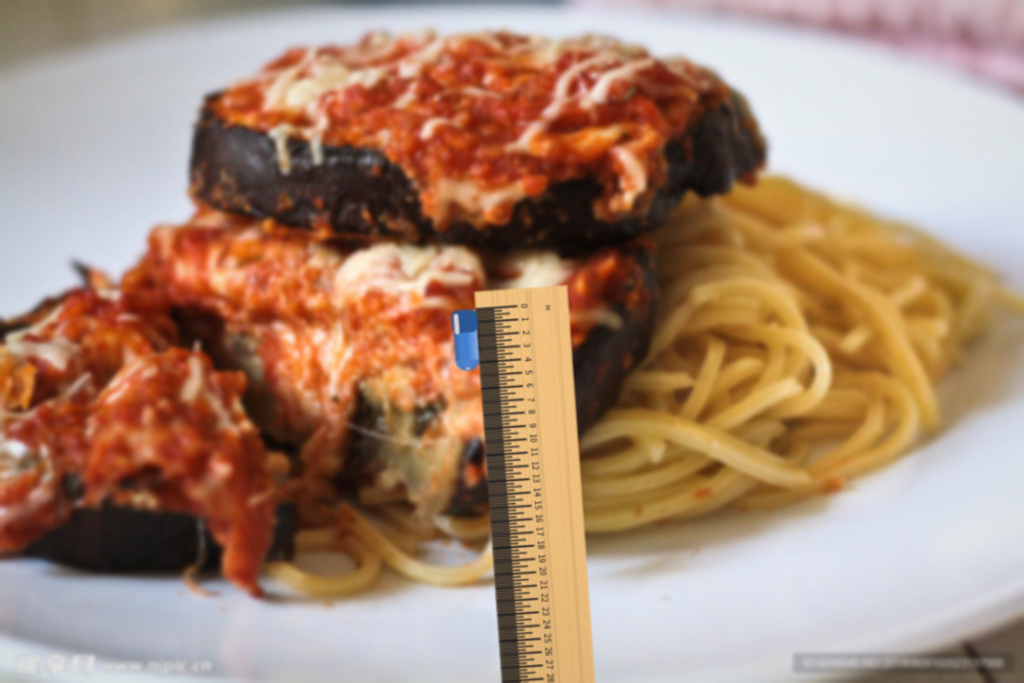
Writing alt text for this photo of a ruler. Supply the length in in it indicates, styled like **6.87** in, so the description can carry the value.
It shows **4.5** in
